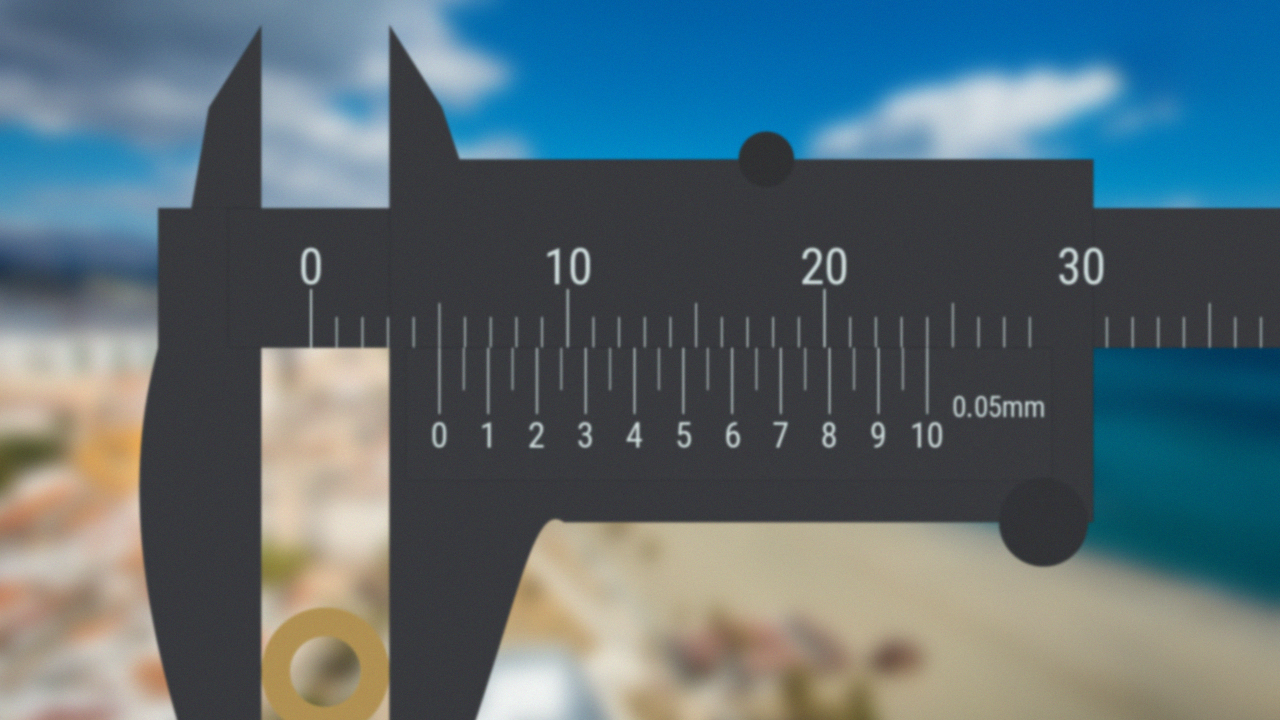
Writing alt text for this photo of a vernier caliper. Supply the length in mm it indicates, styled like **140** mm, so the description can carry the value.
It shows **5.0** mm
